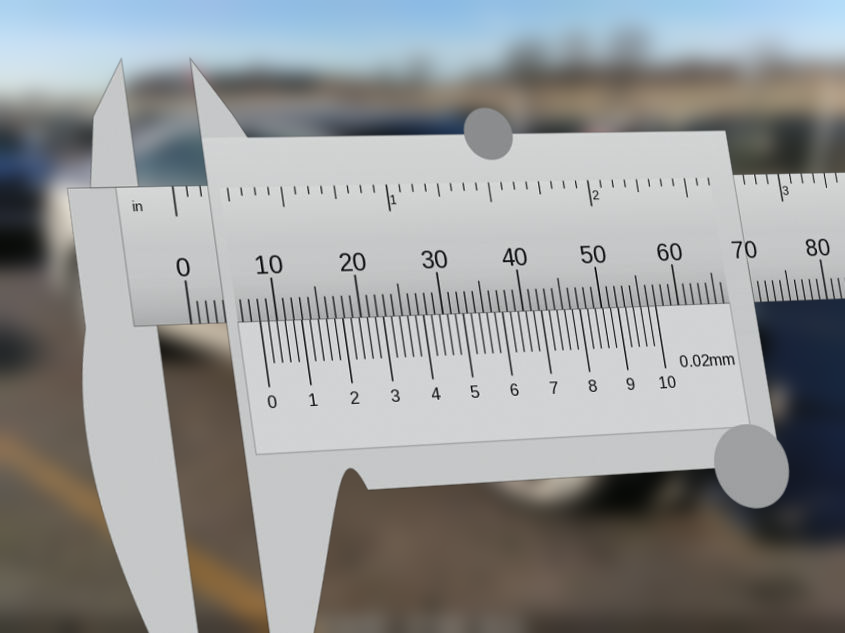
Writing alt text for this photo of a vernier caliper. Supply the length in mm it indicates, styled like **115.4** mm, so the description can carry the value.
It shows **8.0** mm
